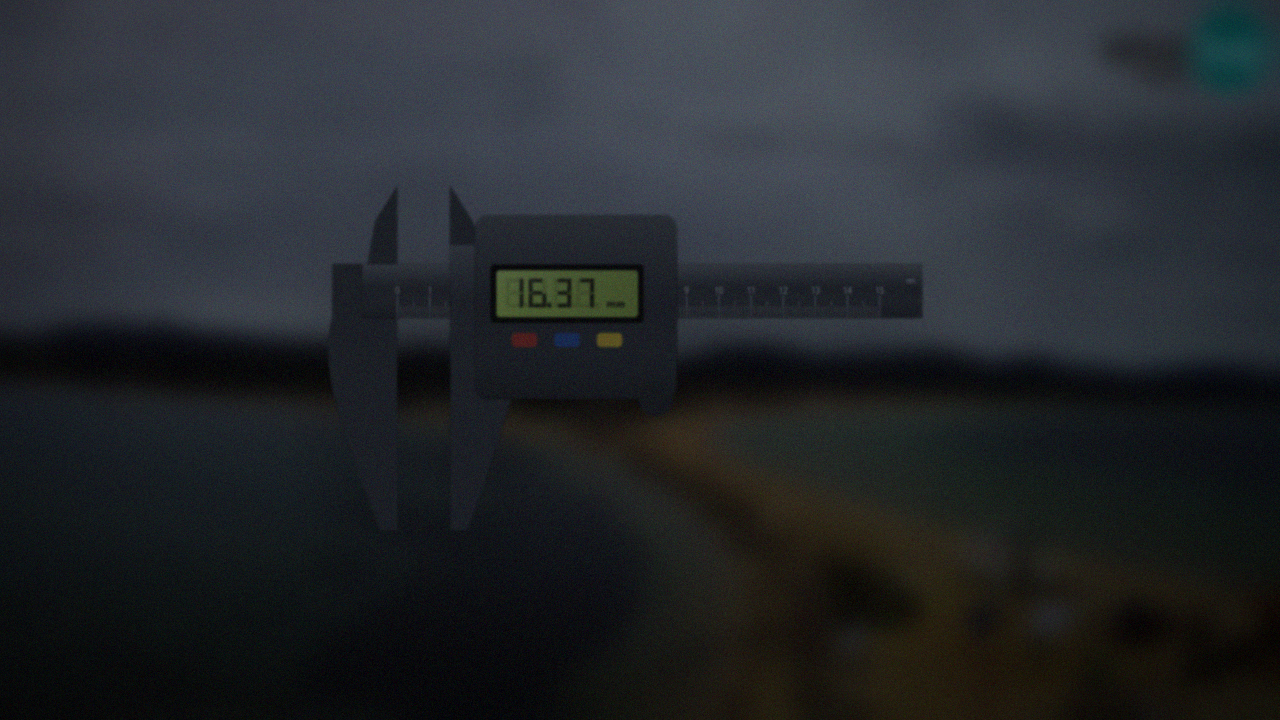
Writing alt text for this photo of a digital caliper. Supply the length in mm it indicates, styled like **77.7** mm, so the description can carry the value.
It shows **16.37** mm
